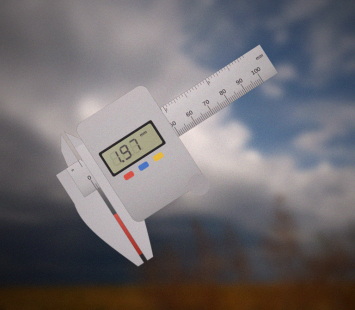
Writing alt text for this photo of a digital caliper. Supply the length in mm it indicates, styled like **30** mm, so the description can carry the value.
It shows **1.97** mm
